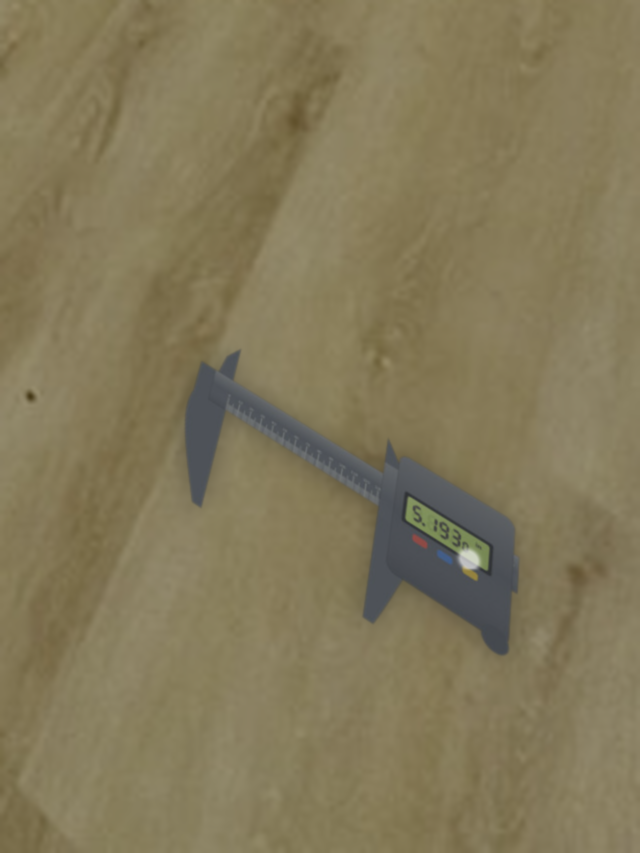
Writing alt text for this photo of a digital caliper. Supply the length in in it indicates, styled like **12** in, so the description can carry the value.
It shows **5.1930** in
